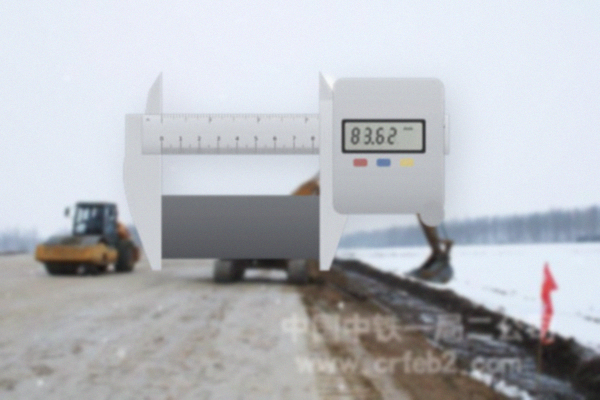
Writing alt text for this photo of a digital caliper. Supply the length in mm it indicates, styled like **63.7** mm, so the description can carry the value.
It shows **83.62** mm
